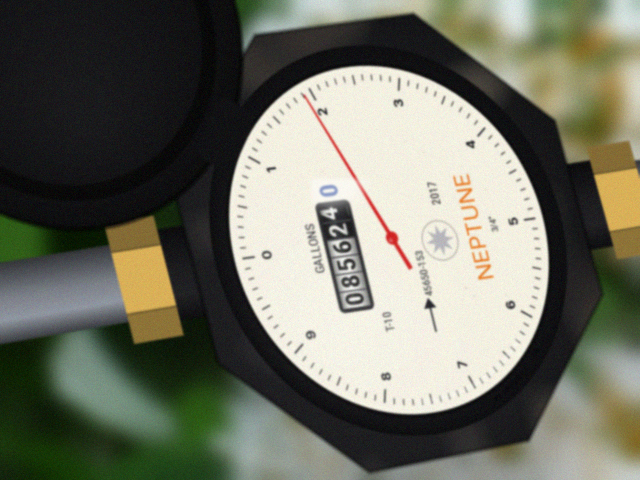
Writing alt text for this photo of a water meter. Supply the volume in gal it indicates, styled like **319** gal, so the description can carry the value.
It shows **856241.9** gal
